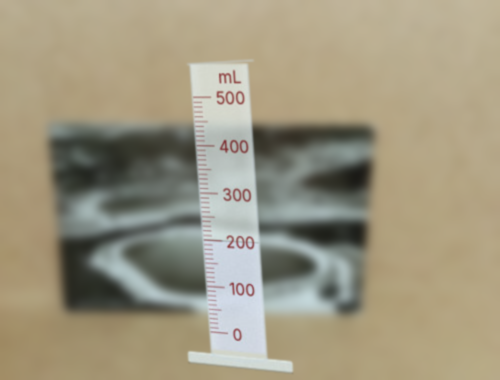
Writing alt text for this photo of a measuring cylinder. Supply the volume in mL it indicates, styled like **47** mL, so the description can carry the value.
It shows **200** mL
